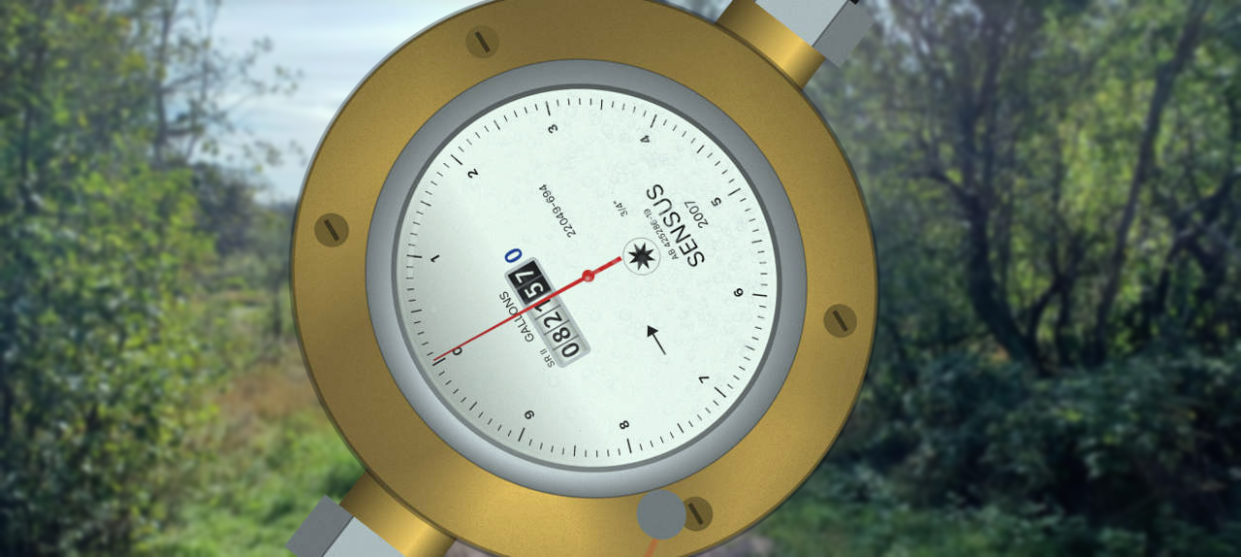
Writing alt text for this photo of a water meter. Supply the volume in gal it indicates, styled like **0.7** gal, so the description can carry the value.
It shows **821570.0** gal
